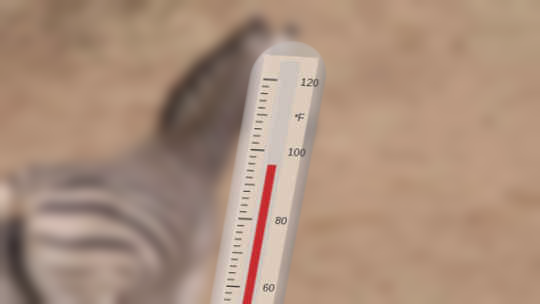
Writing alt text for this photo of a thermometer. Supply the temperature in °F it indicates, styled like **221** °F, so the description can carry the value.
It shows **96** °F
